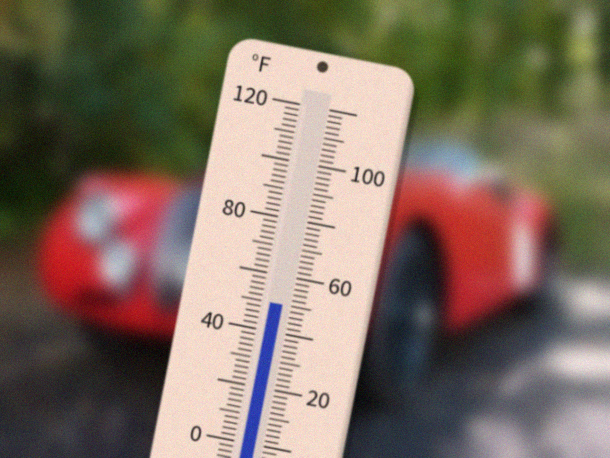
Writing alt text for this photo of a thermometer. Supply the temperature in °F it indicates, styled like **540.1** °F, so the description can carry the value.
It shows **50** °F
